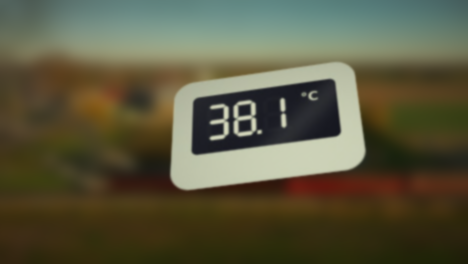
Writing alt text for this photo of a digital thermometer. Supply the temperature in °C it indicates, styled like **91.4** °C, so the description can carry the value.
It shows **38.1** °C
